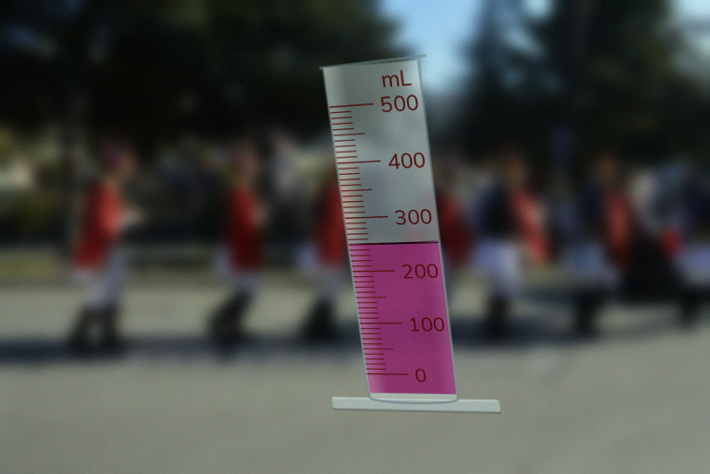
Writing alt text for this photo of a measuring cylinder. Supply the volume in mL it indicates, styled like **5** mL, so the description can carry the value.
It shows **250** mL
